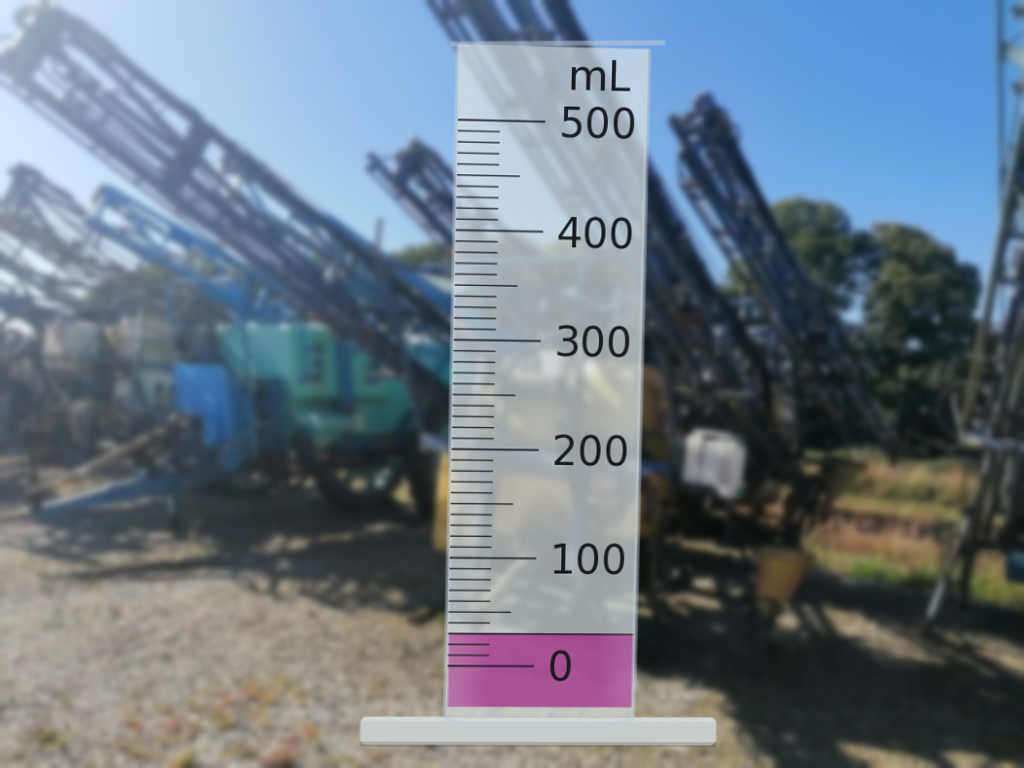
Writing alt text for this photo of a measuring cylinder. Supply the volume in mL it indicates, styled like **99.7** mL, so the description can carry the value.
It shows **30** mL
